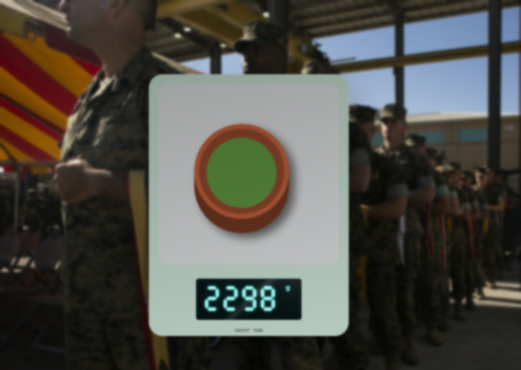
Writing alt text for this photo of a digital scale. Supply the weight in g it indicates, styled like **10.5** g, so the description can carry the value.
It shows **2298** g
